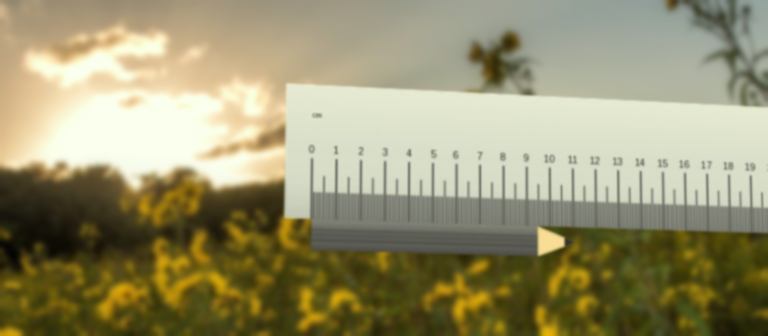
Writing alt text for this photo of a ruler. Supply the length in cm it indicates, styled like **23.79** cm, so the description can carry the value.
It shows **11** cm
